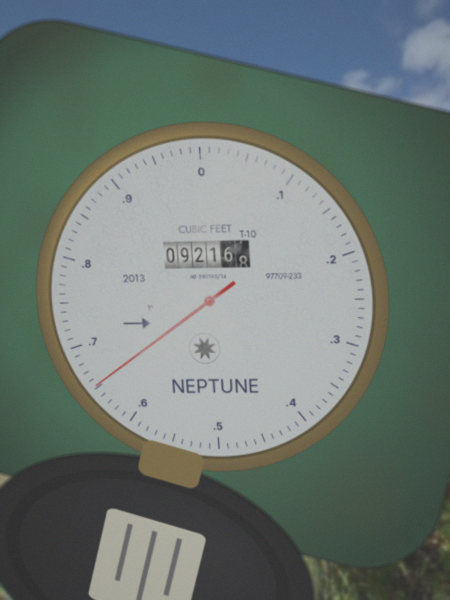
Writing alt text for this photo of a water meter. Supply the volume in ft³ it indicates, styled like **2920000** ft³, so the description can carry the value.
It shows **92167.65** ft³
